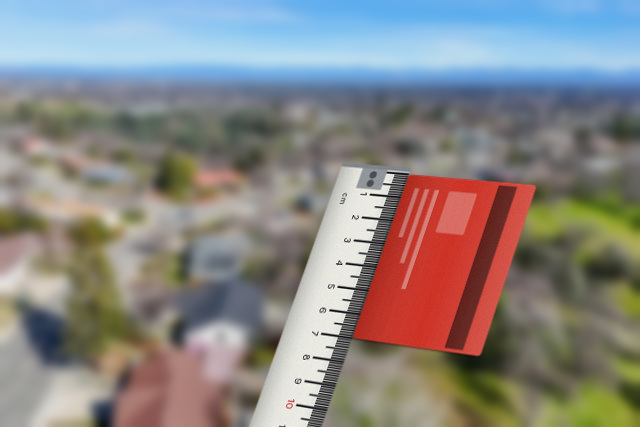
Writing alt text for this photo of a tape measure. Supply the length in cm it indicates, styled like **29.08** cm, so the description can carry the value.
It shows **7** cm
